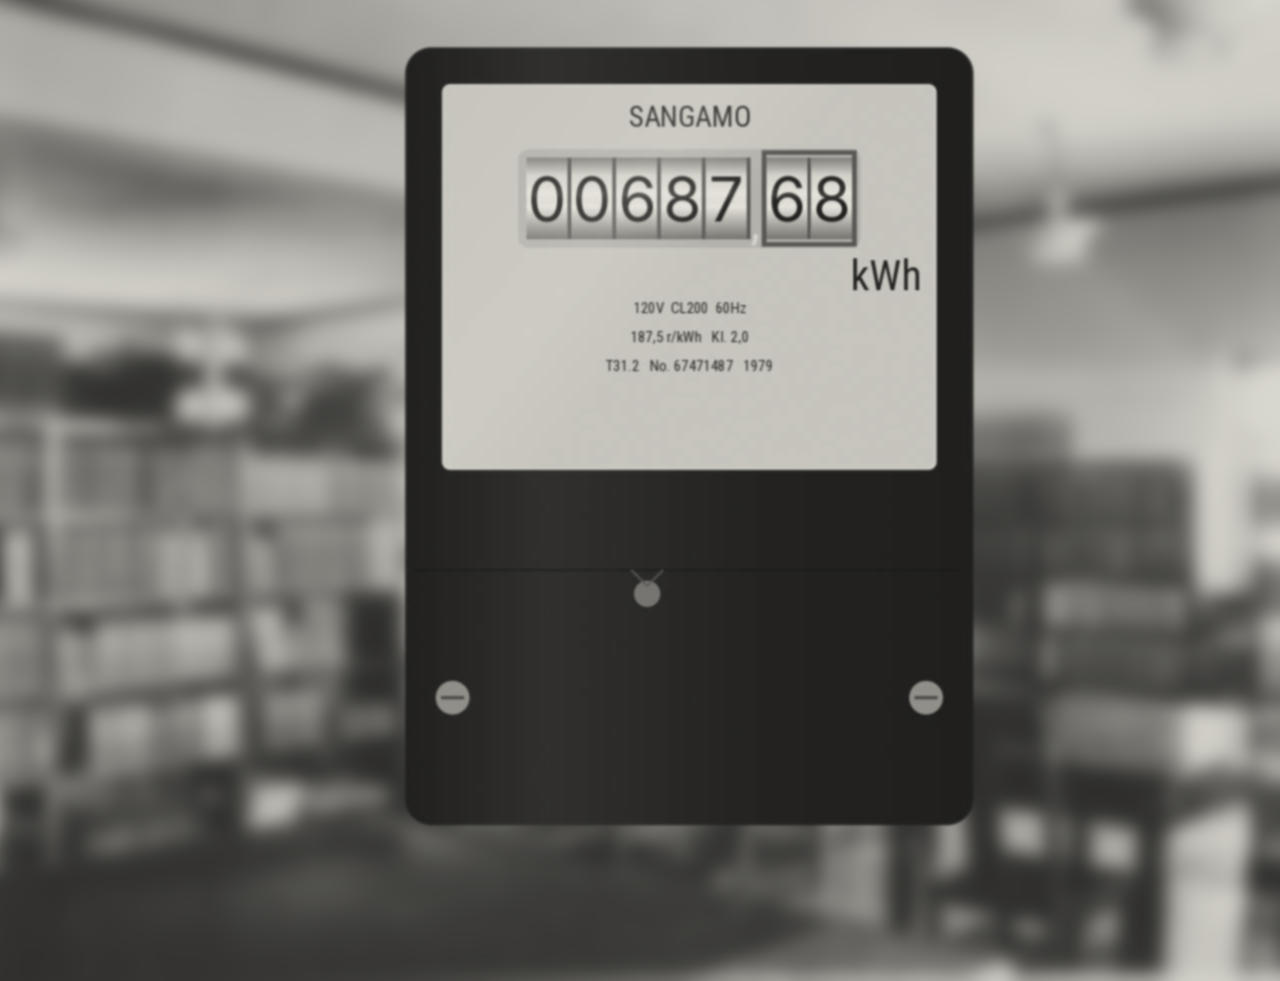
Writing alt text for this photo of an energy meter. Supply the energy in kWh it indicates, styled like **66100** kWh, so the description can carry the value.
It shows **687.68** kWh
